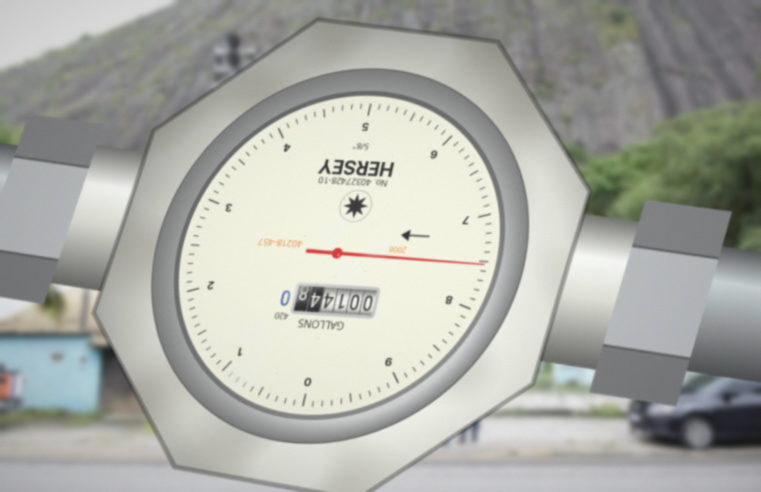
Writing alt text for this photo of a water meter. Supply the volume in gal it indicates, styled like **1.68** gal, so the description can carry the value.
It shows **14477.5** gal
